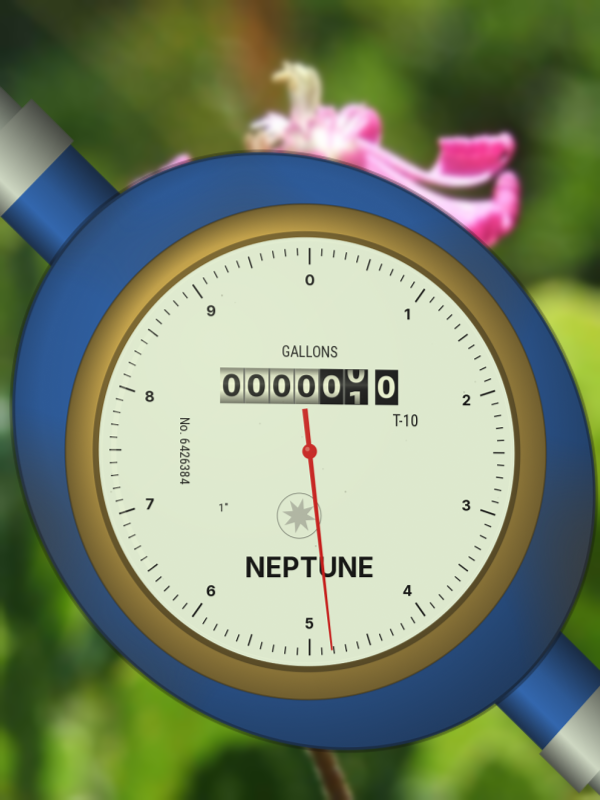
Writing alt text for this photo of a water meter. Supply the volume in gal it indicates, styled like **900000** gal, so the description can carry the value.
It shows **4.8** gal
